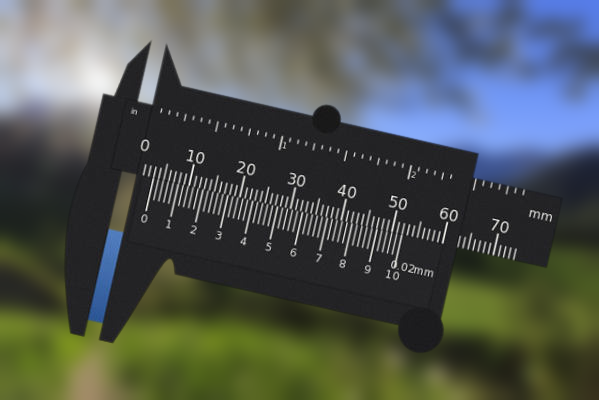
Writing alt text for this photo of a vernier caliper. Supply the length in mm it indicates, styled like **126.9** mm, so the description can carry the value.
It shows **3.0** mm
